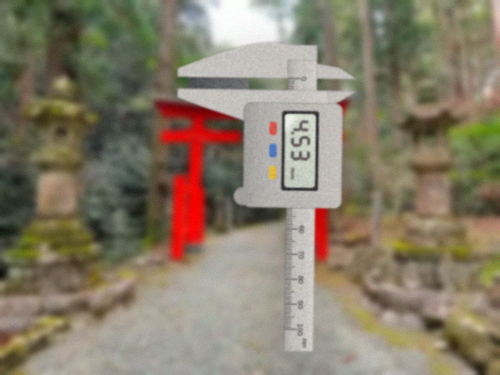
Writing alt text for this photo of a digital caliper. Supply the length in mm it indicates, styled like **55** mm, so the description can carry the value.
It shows **4.53** mm
